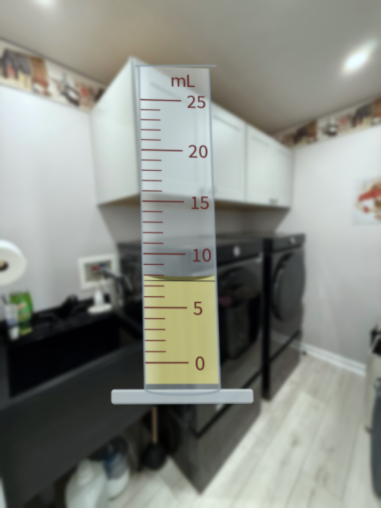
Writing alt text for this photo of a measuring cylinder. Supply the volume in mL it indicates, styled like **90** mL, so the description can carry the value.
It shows **7.5** mL
